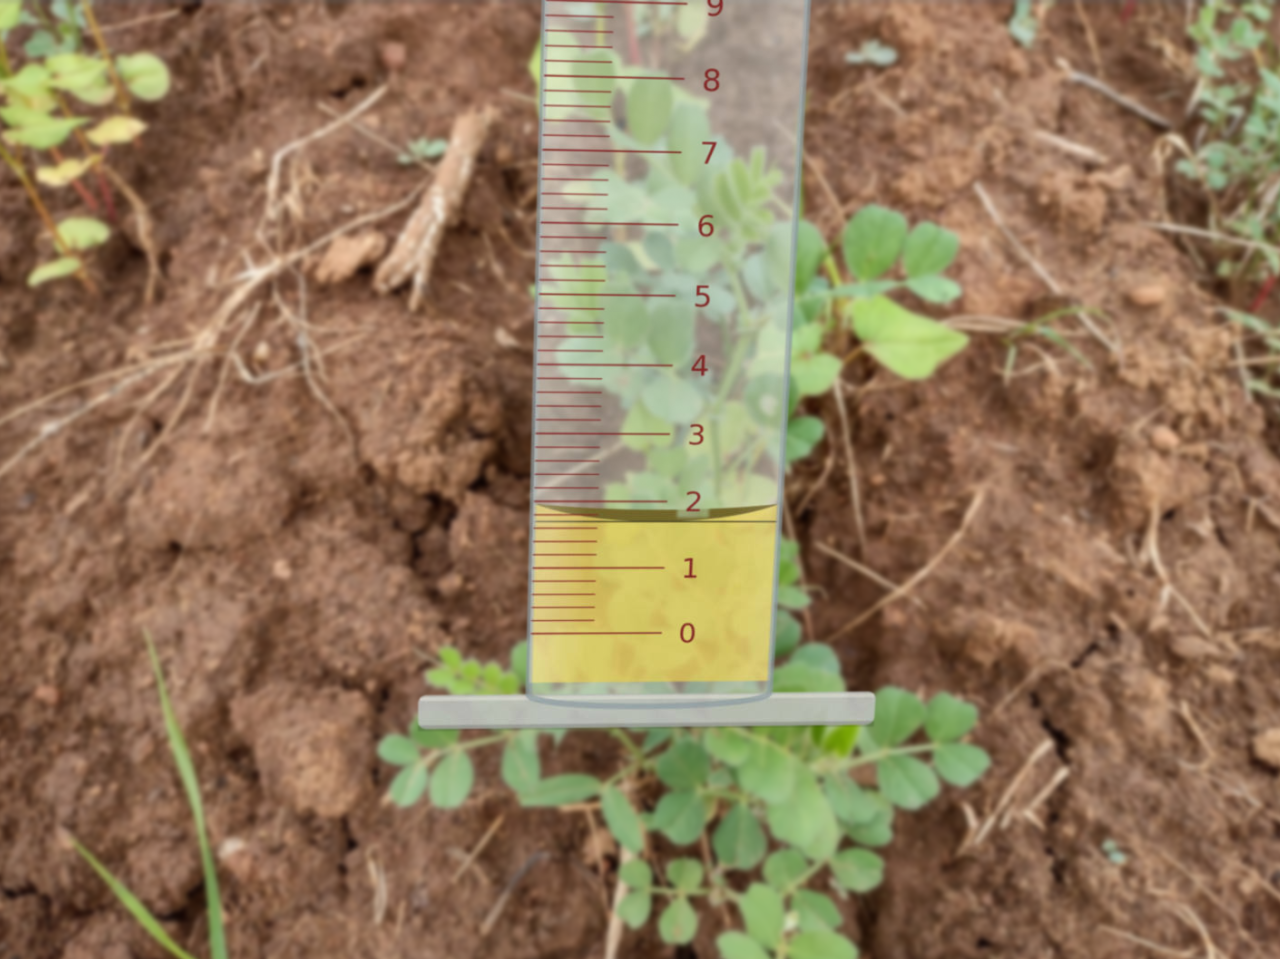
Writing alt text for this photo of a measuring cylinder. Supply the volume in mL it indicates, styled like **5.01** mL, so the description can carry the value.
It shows **1.7** mL
